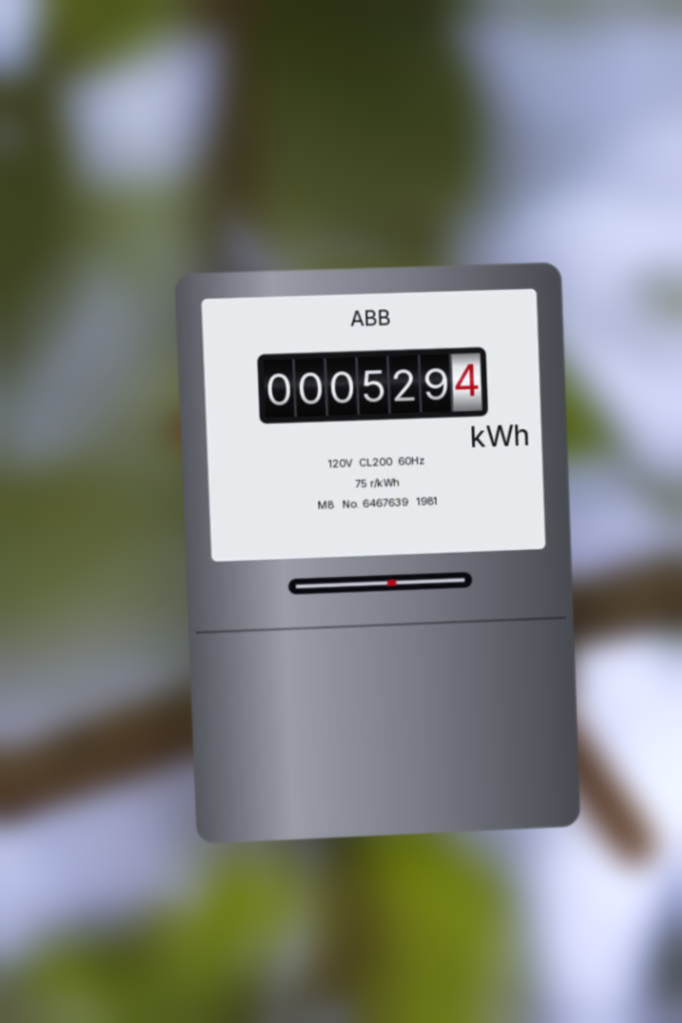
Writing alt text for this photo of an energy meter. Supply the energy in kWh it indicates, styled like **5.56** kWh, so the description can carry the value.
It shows **529.4** kWh
